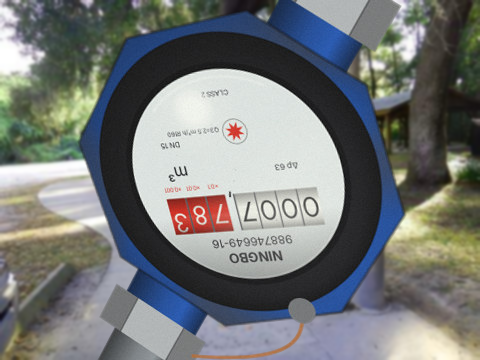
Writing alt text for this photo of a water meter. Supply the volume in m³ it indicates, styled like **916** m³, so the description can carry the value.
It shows **7.783** m³
